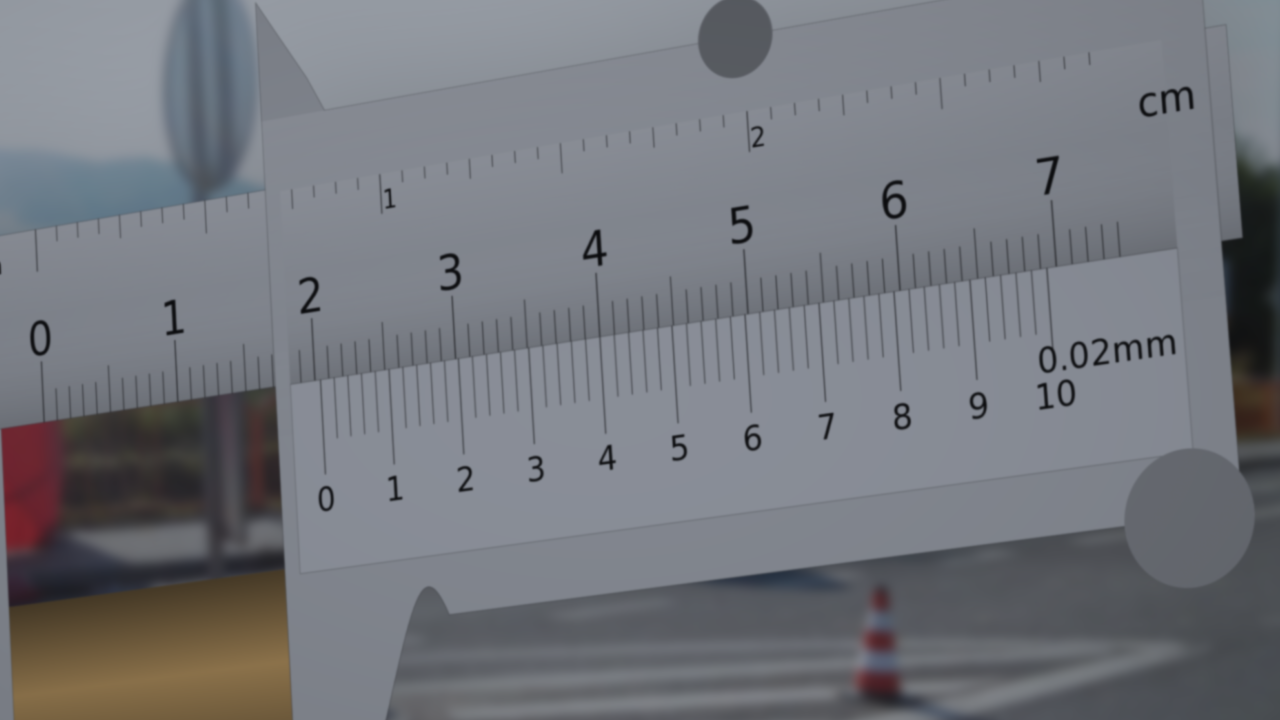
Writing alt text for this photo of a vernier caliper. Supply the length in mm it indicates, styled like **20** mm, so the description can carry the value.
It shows **20.4** mm
